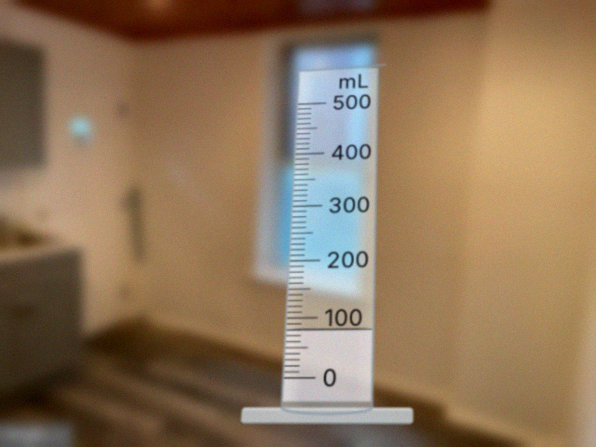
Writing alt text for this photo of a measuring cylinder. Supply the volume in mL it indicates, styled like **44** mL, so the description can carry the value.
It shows **80** mL
